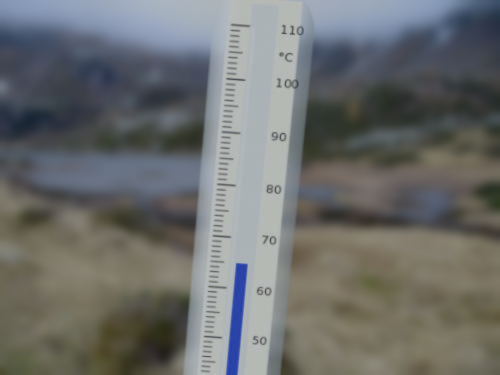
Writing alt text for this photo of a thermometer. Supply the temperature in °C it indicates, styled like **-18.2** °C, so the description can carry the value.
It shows **65** °C
